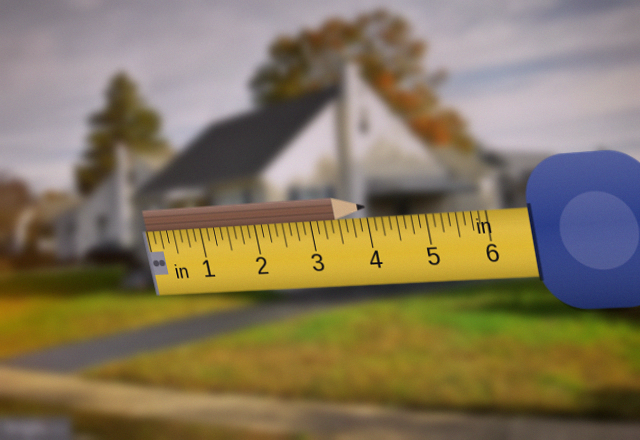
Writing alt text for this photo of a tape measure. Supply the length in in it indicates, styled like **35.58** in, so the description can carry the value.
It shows **4** in
